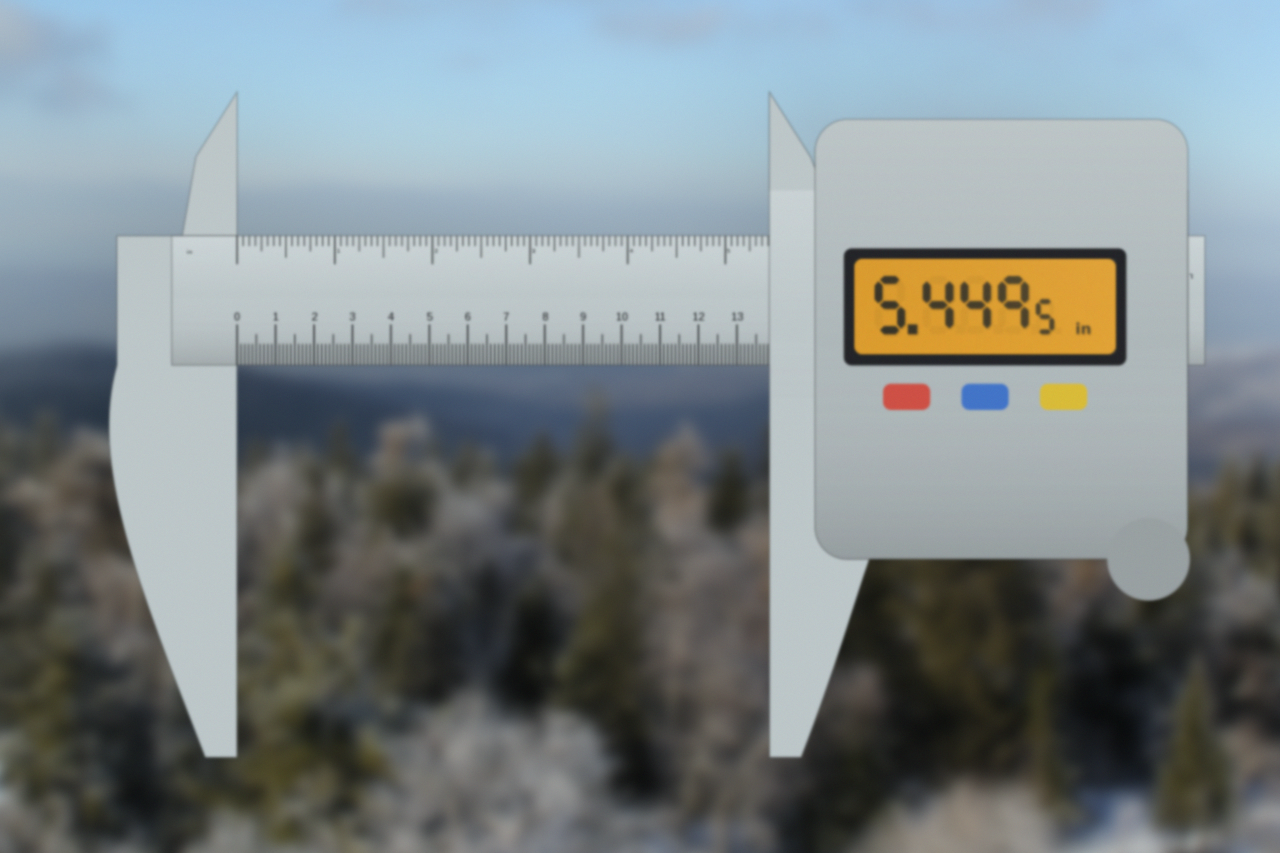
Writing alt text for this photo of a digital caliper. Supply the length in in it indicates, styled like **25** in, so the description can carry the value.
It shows **5.4495** in
